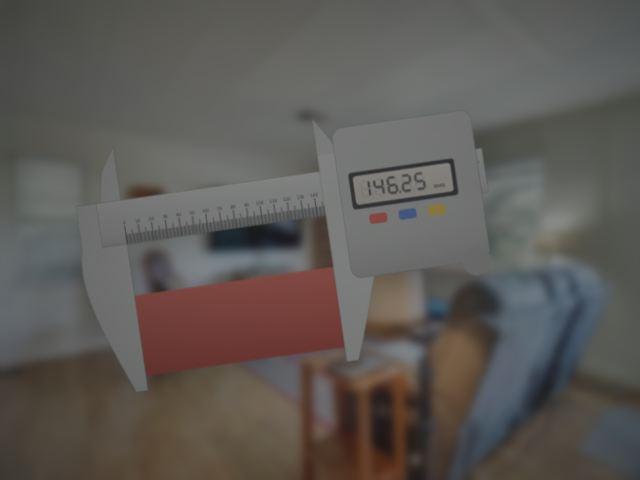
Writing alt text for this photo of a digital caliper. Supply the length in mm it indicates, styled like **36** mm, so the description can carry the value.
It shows **146.25** mm
